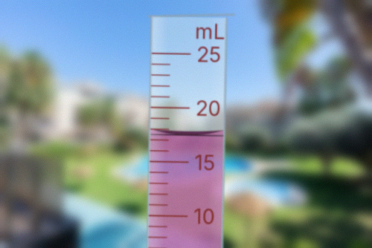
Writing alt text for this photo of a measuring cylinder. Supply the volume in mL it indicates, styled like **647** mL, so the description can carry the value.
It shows **17.5** mL
